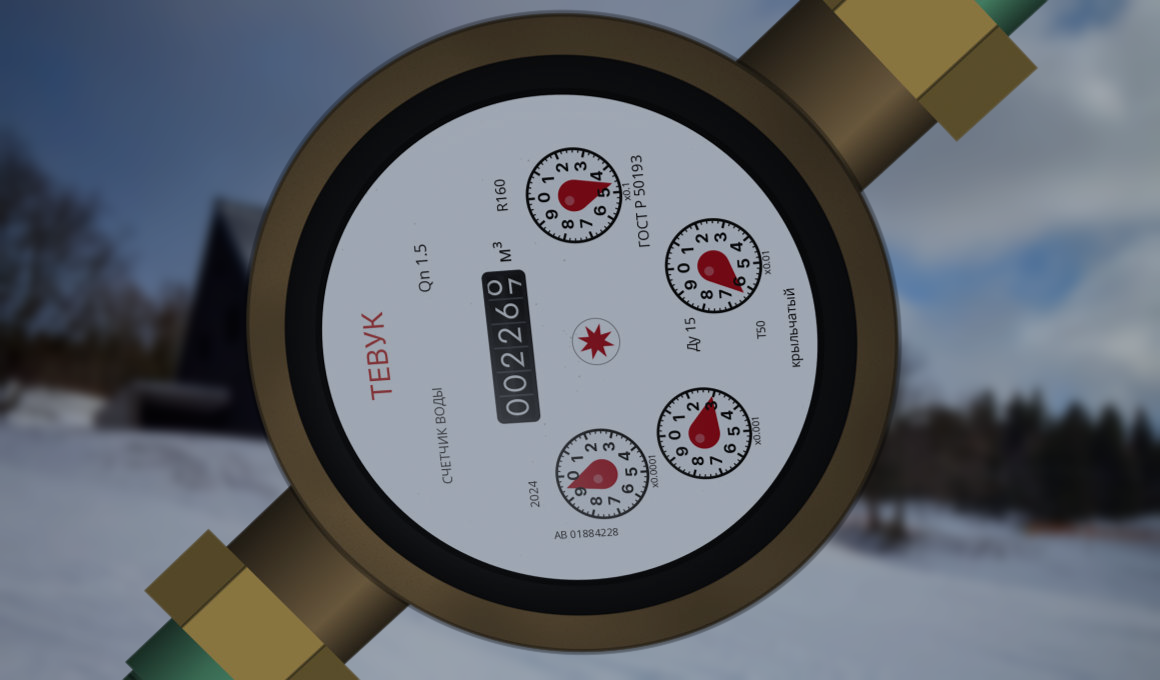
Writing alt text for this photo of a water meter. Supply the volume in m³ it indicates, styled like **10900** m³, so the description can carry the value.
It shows **2266.4629** m³
